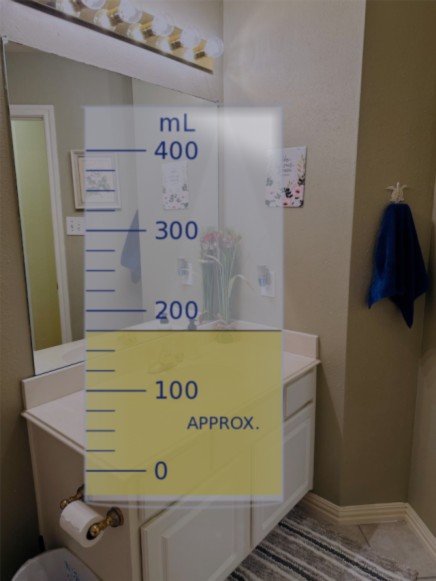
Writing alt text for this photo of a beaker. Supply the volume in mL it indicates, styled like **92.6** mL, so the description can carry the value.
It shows **175** mL
